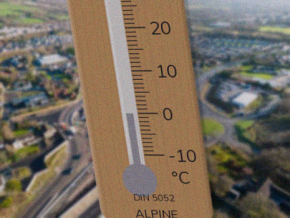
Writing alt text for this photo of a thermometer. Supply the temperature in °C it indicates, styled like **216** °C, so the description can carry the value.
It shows **0** °C
